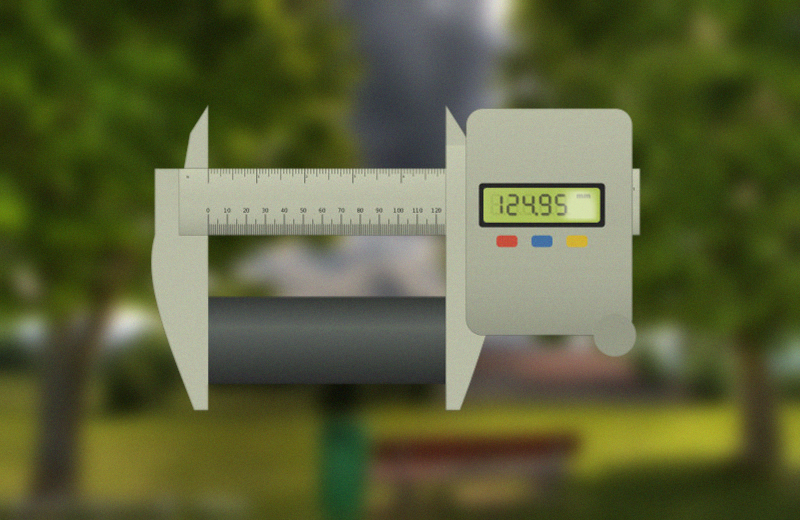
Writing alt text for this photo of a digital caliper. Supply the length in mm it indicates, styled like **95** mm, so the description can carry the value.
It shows **124.95** mm
